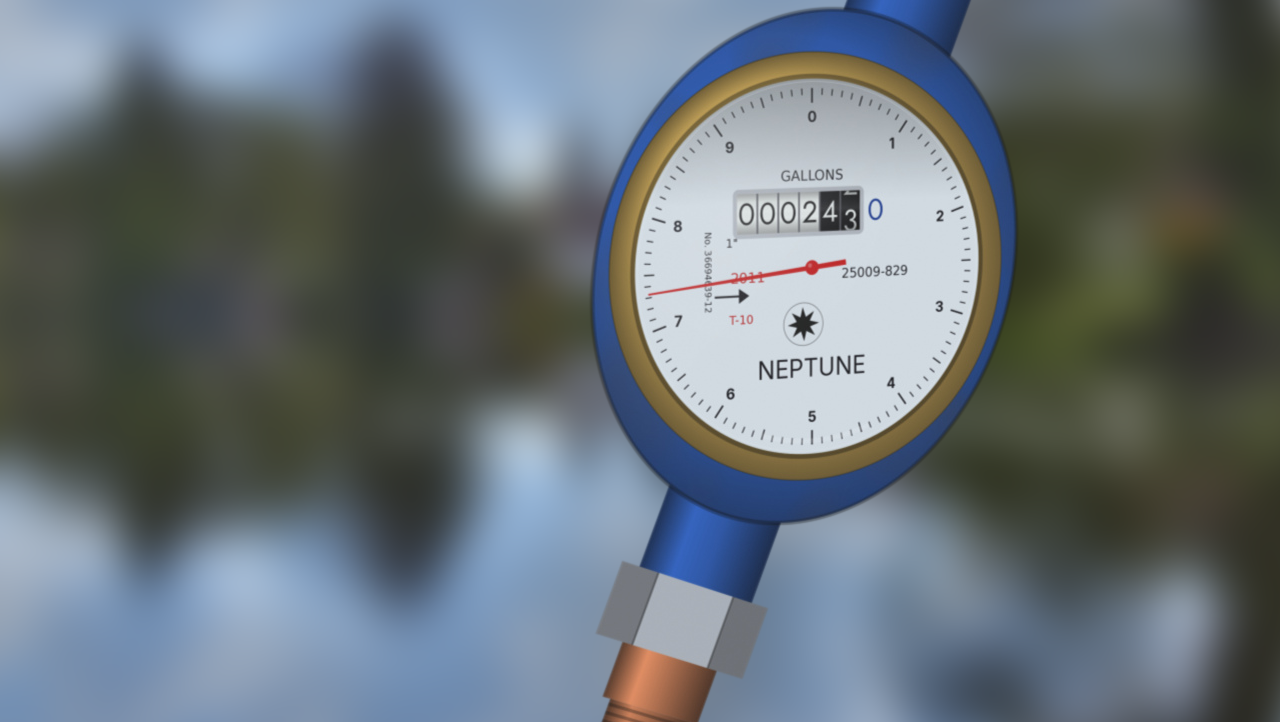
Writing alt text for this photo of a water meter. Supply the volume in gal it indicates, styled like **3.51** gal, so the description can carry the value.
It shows **2427.3** gal
